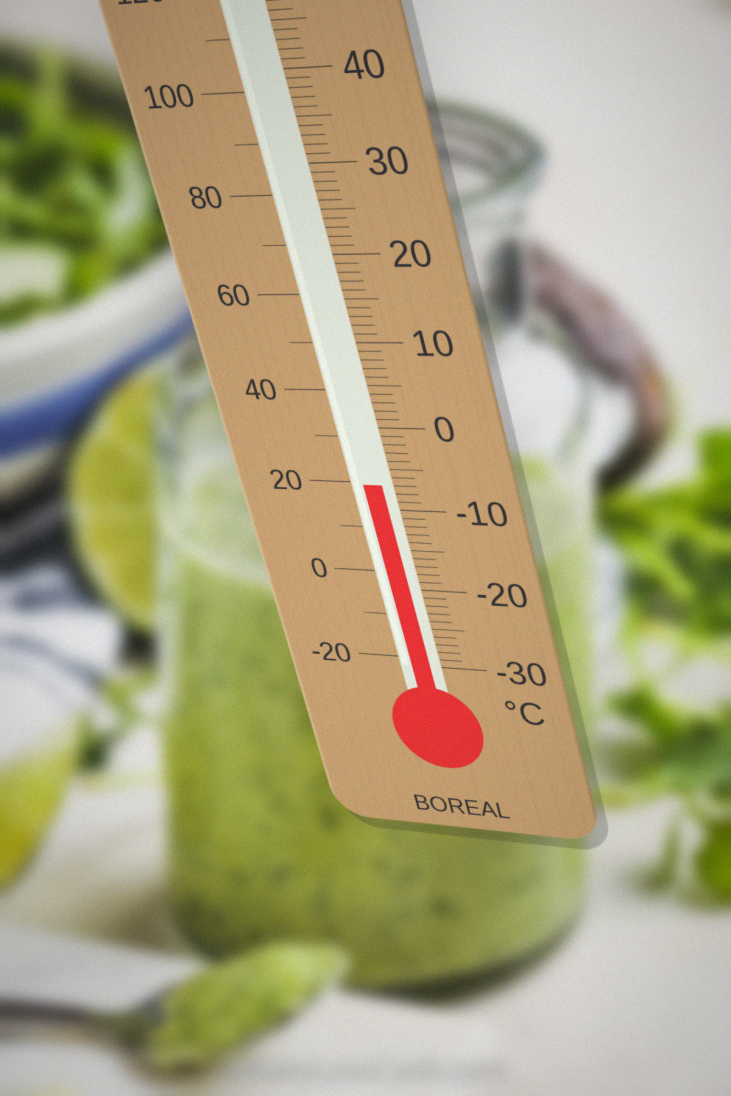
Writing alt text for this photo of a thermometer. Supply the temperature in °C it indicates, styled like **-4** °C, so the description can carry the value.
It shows **-7** °C
